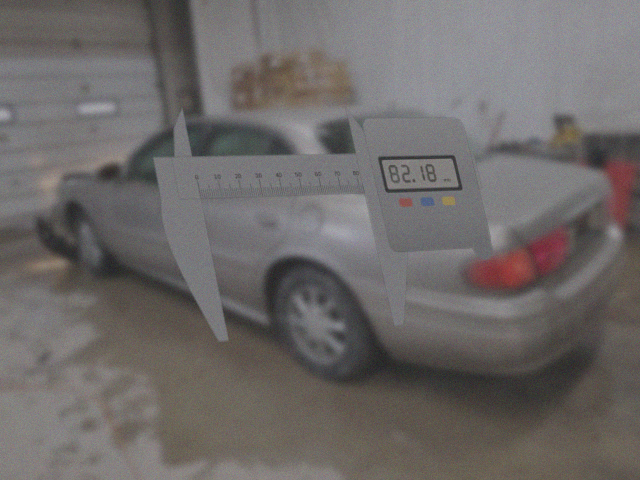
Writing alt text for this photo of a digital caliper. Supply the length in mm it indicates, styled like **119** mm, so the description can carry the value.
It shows **82.18** mm
